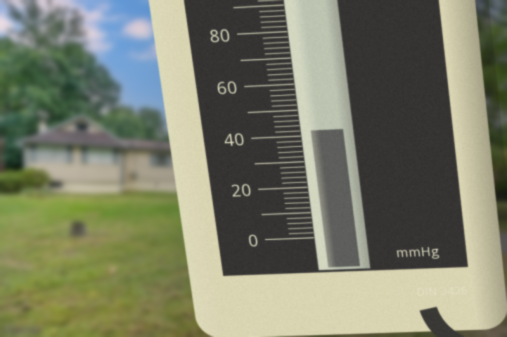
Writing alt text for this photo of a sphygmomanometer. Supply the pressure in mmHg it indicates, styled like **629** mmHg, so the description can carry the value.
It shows **42** mmHg
